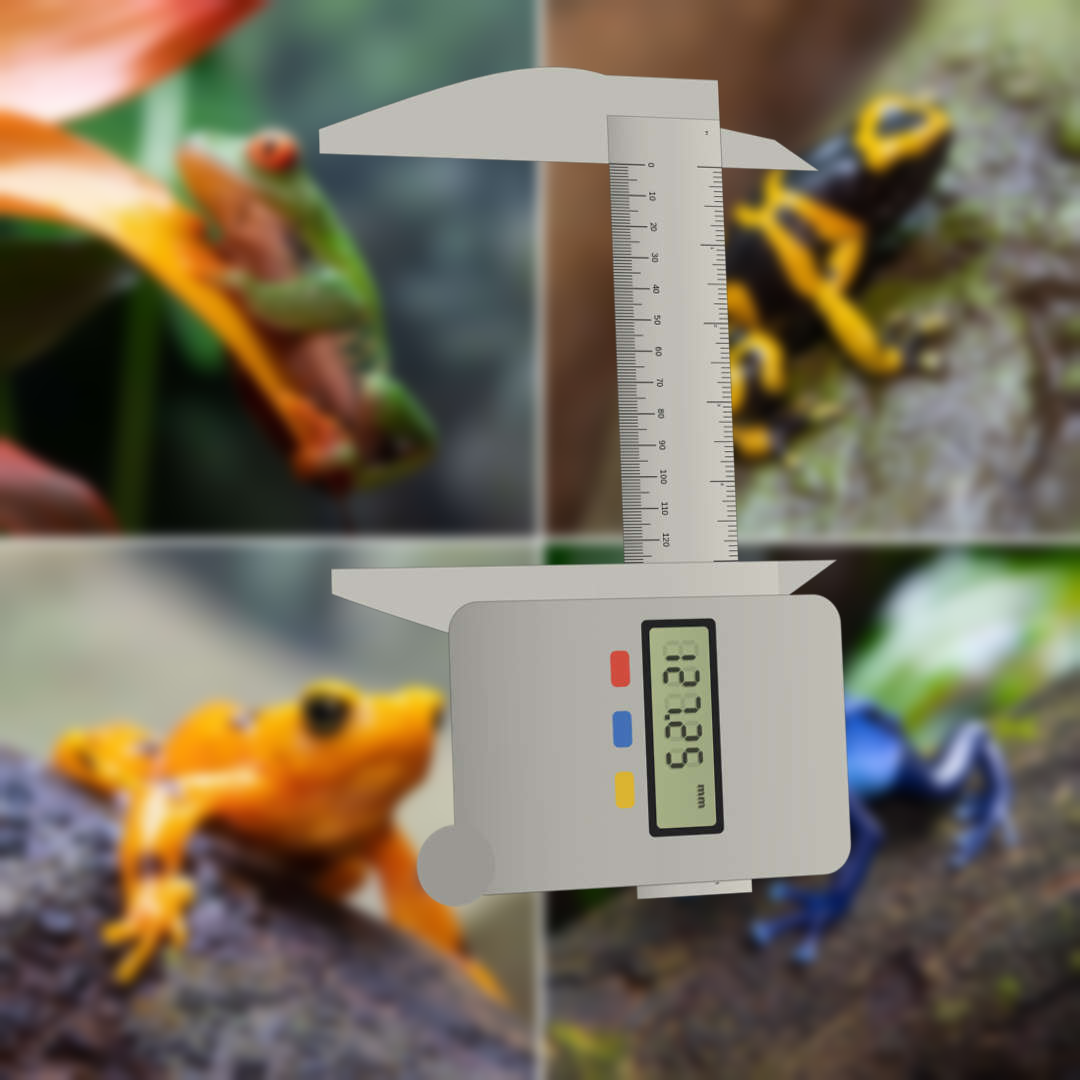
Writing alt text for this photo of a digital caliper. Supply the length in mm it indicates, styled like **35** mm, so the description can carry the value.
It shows **127.25** mm
